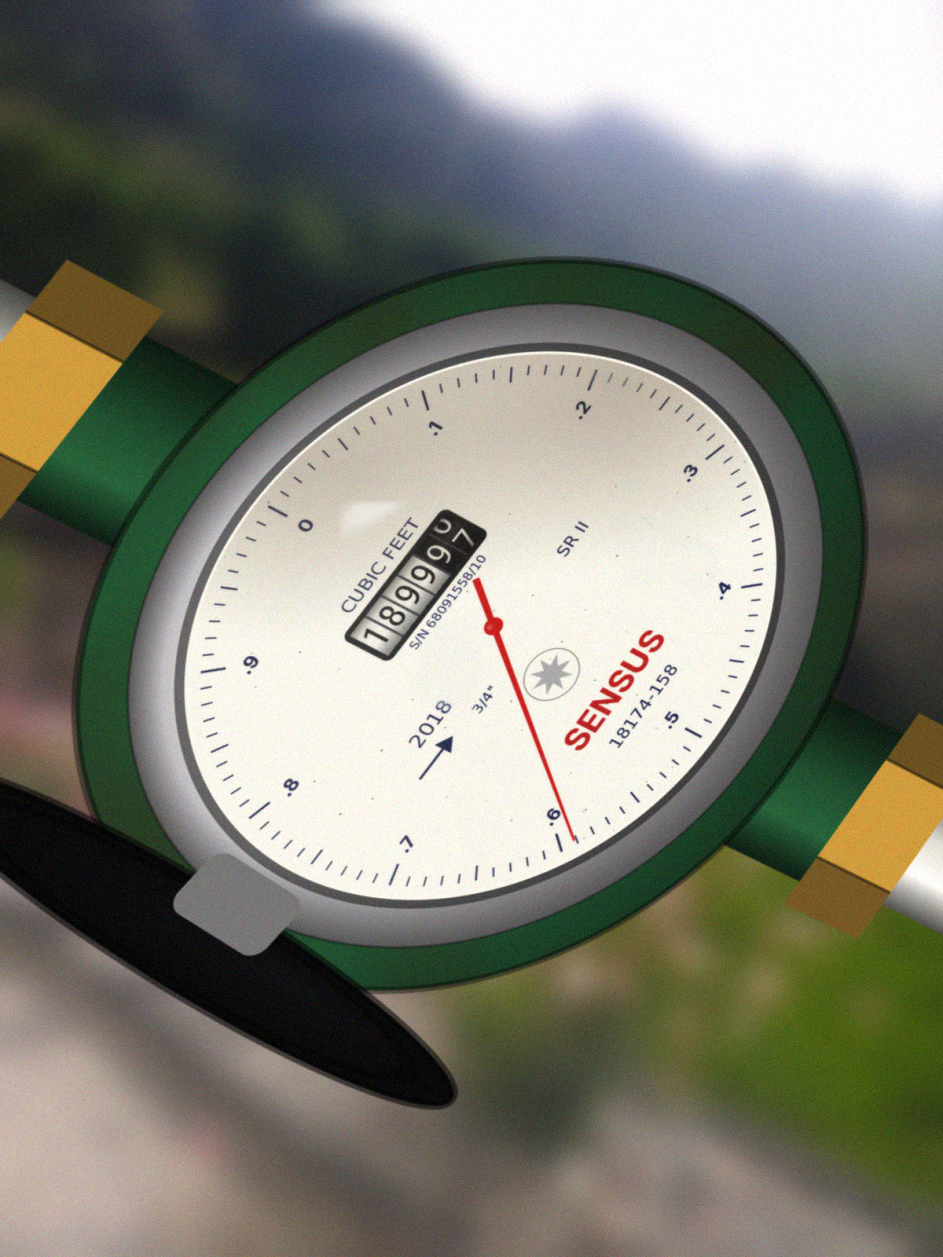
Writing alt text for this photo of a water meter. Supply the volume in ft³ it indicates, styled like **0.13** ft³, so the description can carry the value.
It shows **189996.59** ft³
